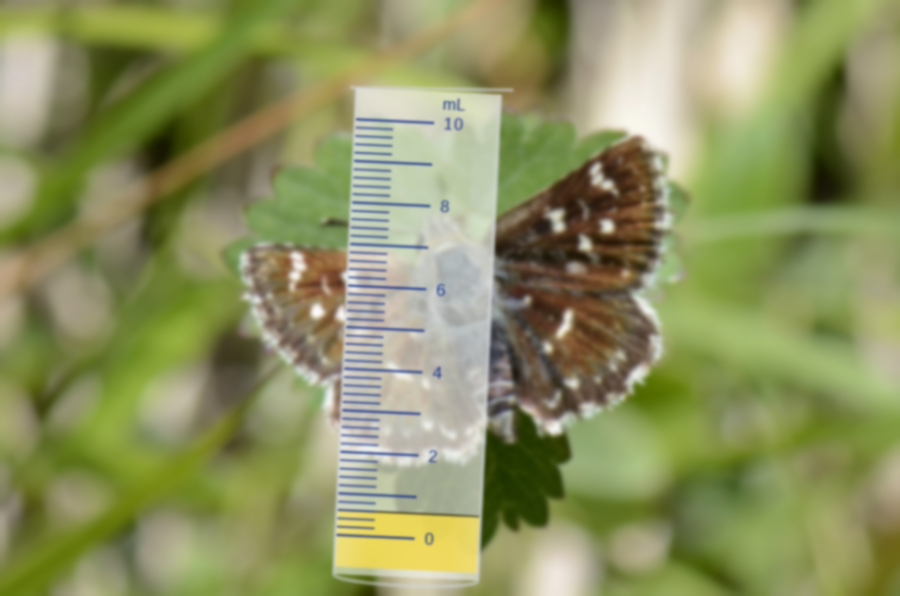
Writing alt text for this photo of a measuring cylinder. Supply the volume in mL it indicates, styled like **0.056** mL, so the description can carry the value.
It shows **0.6** mL
